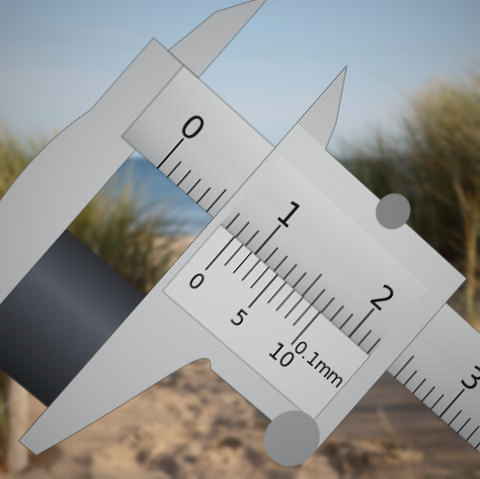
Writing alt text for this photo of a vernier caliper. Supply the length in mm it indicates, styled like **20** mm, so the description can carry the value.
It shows **7.9** mm
